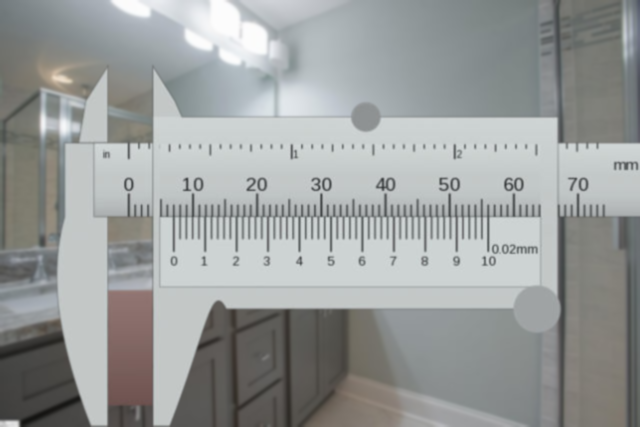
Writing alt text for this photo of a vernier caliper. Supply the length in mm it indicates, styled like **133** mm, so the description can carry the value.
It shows **7.0** mm
